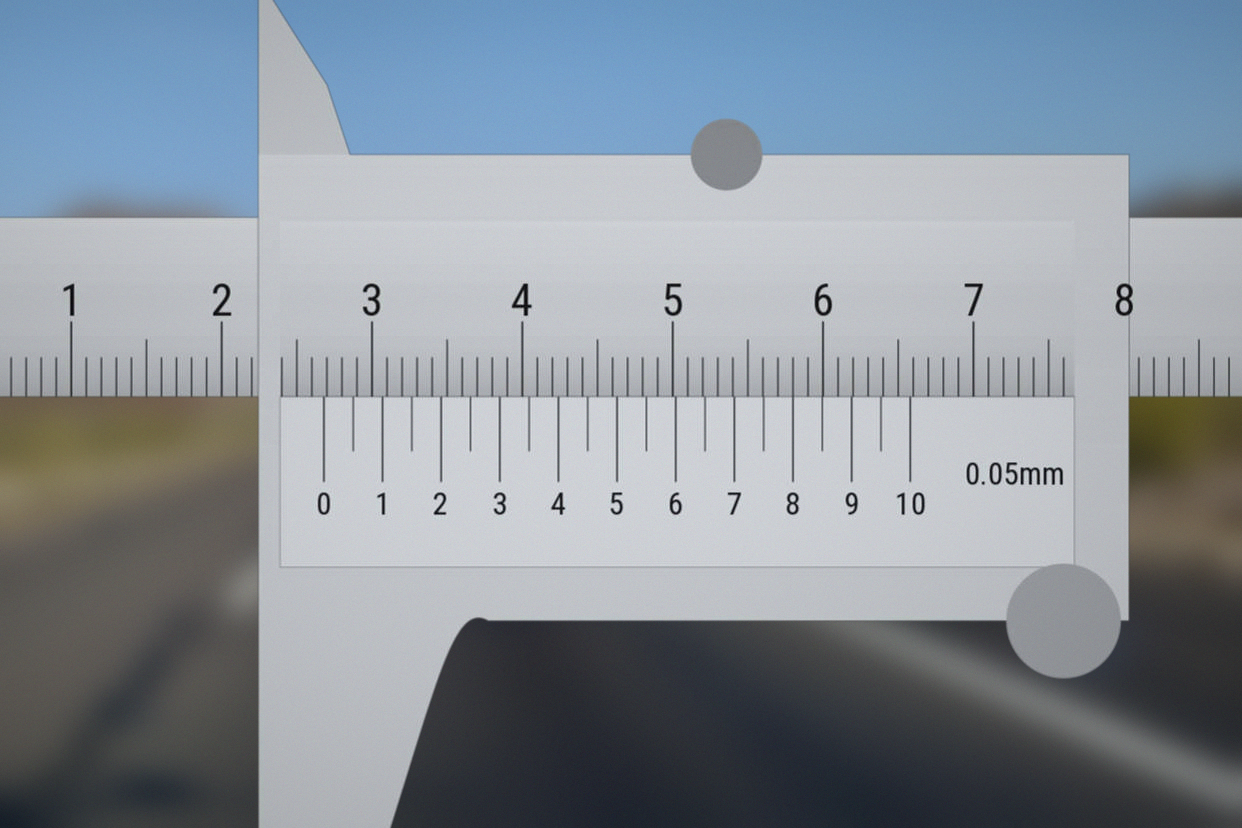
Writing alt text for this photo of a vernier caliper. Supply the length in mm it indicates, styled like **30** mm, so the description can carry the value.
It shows **26.8** mm
